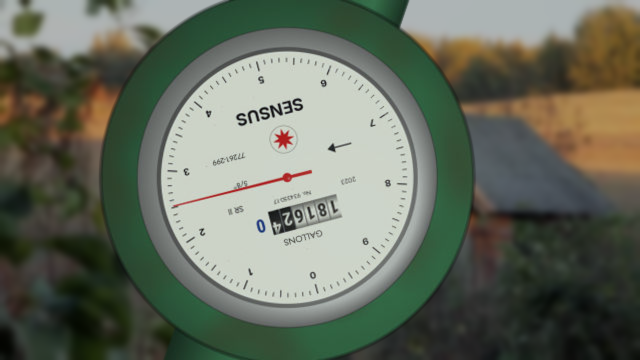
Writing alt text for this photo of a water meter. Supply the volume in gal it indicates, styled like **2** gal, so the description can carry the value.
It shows **1816242.5** gal
